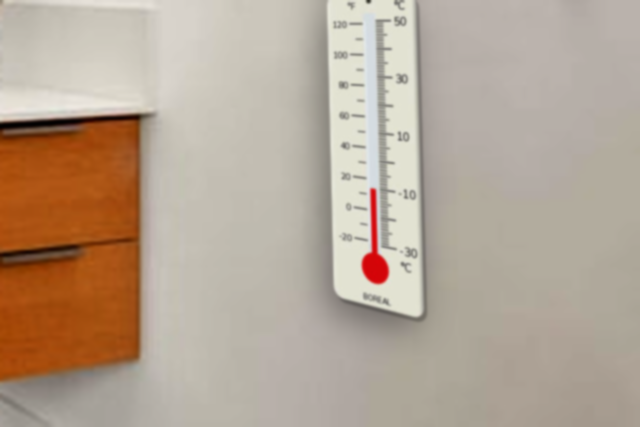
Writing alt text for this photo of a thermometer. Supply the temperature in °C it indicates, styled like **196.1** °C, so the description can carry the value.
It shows **-10** °C
